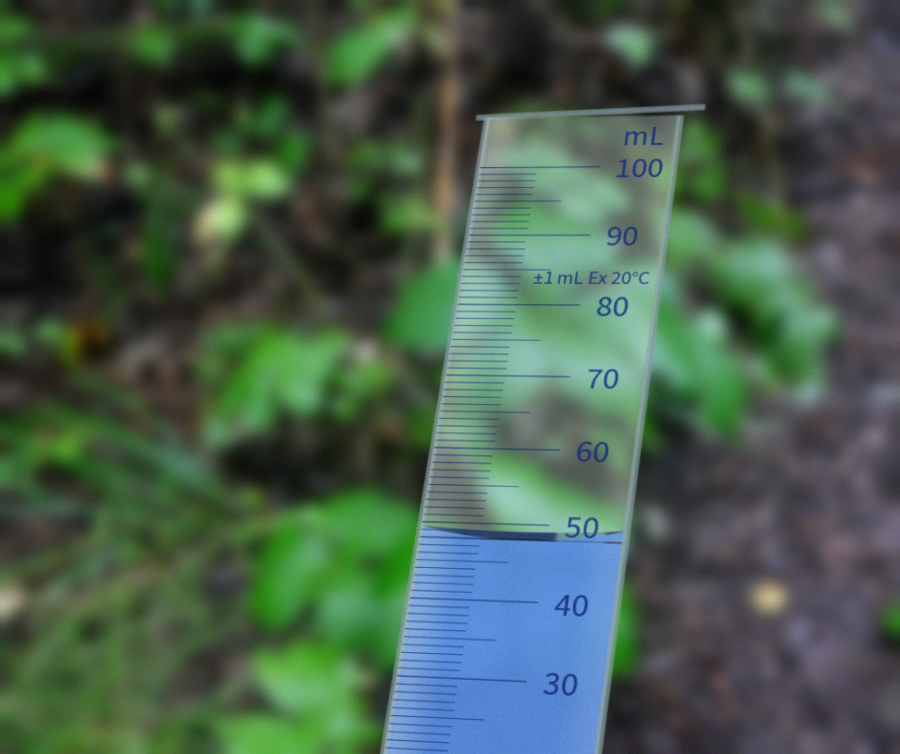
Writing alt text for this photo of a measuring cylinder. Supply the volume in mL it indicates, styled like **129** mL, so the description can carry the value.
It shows **48** mL
